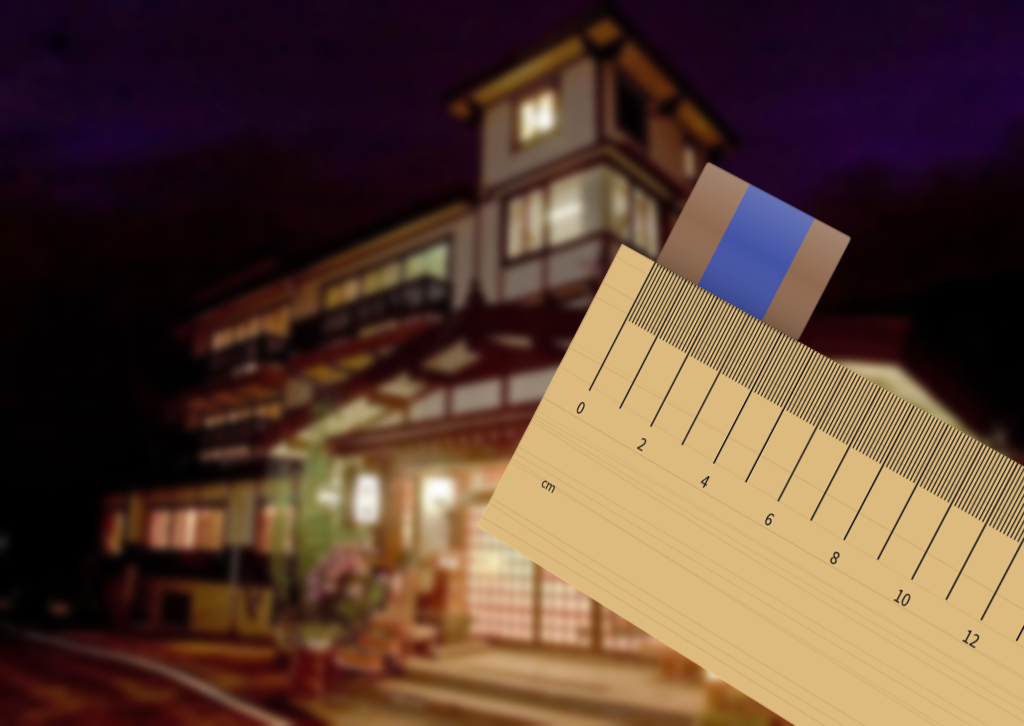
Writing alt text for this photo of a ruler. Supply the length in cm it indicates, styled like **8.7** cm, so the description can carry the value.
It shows **4.5** cm
